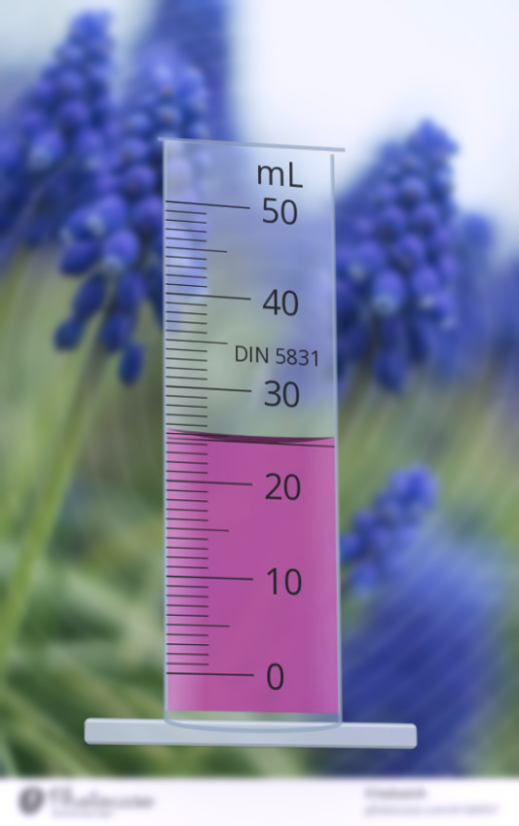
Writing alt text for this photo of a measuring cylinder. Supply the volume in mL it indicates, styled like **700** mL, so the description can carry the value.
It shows **24.5** mL
